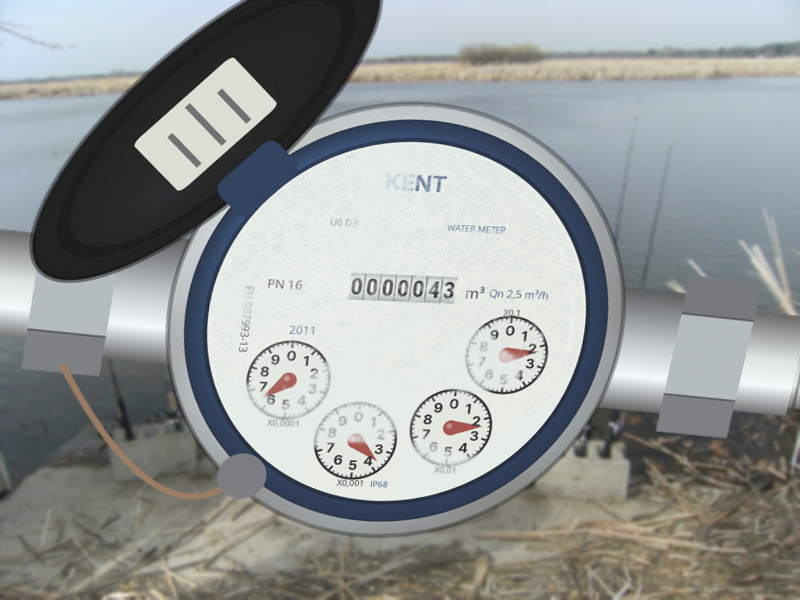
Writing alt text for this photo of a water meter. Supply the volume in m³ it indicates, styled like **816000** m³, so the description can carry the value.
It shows **43.2236** m³
